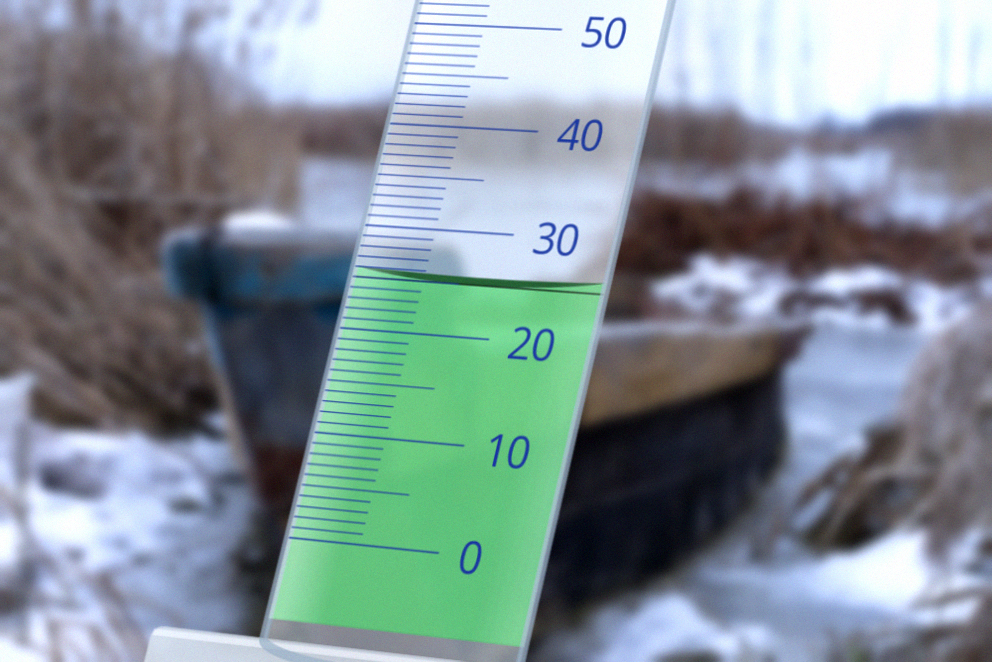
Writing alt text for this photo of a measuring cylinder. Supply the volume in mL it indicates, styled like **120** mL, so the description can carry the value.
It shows **25** mL
